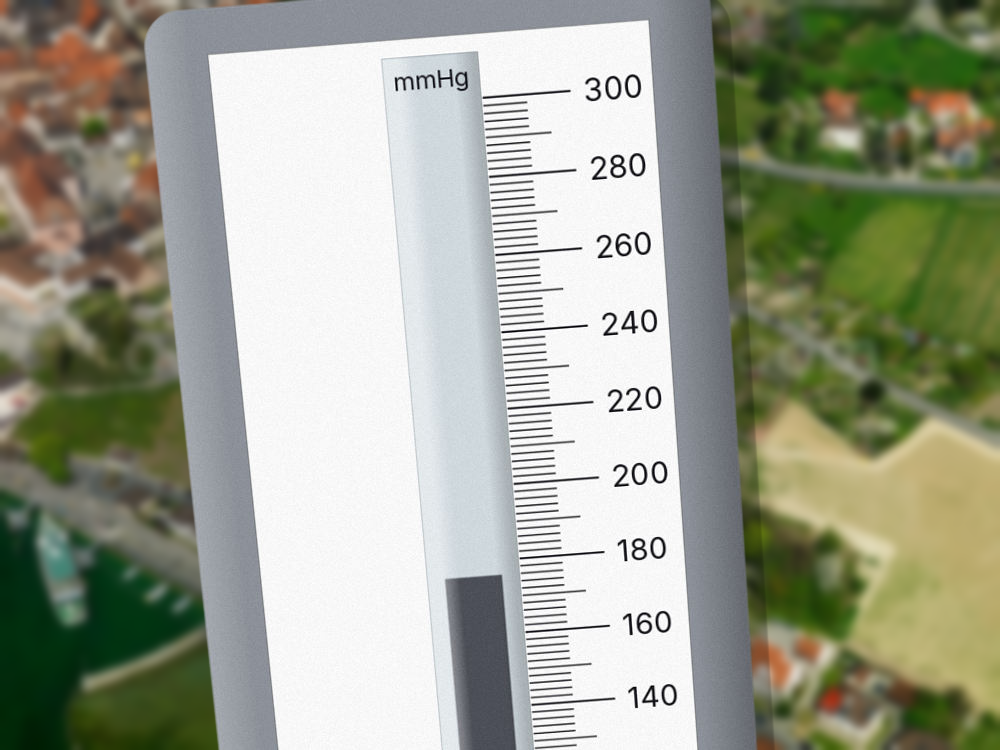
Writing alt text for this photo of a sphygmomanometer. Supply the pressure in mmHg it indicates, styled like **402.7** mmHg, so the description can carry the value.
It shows **176** mmHg
